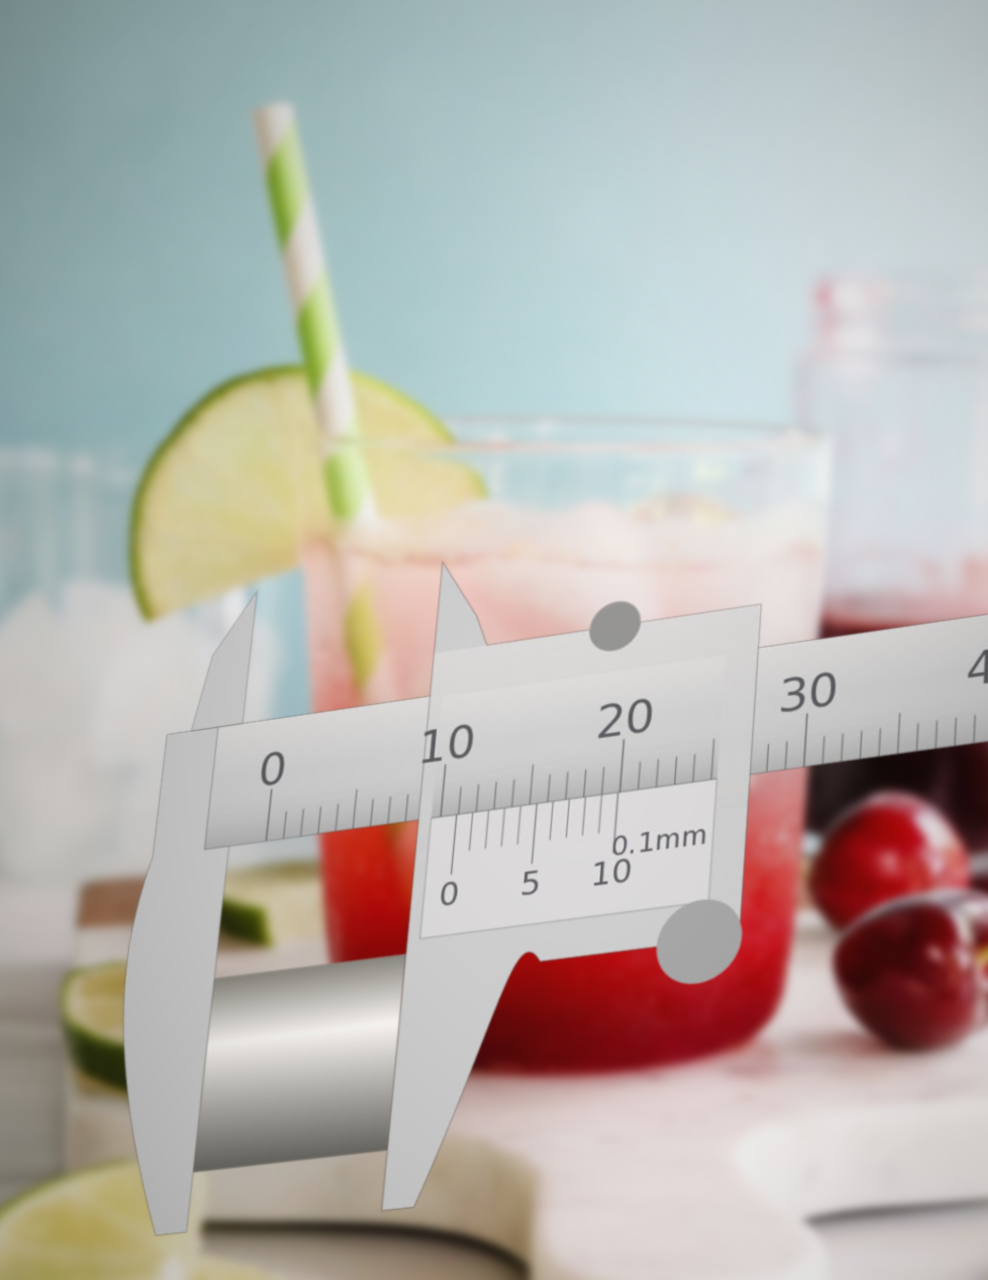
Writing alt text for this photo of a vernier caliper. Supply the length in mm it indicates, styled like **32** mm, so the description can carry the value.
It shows **10.9** mm
